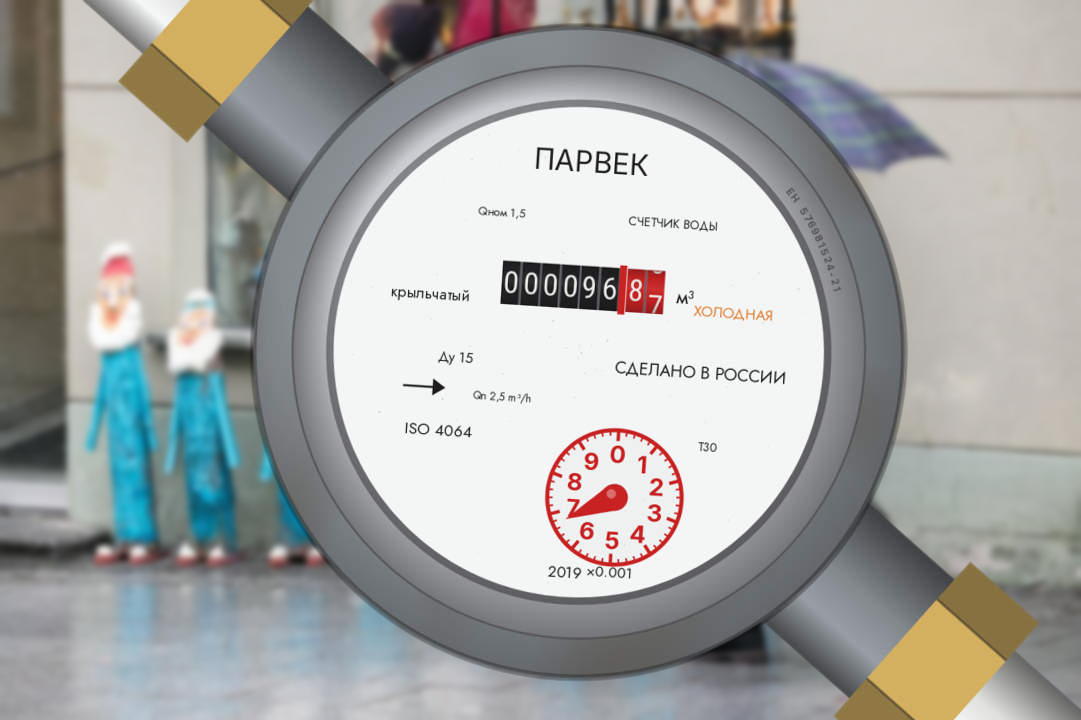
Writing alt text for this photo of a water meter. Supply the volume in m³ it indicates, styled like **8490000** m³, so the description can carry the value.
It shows **96.866** m³
